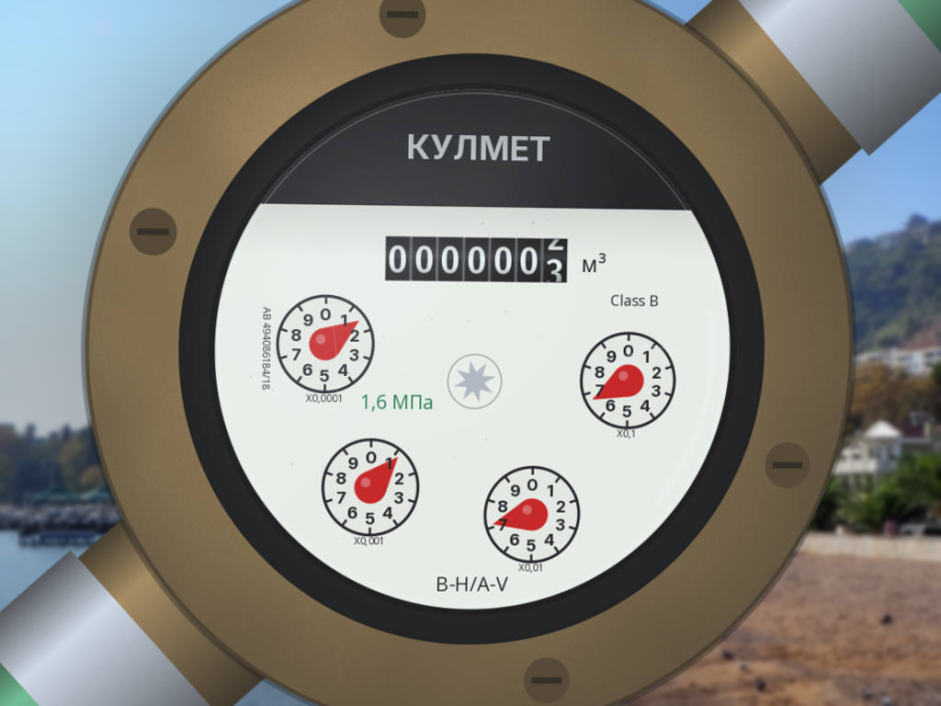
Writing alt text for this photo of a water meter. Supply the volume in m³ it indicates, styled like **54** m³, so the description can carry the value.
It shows **2.6711** m³
